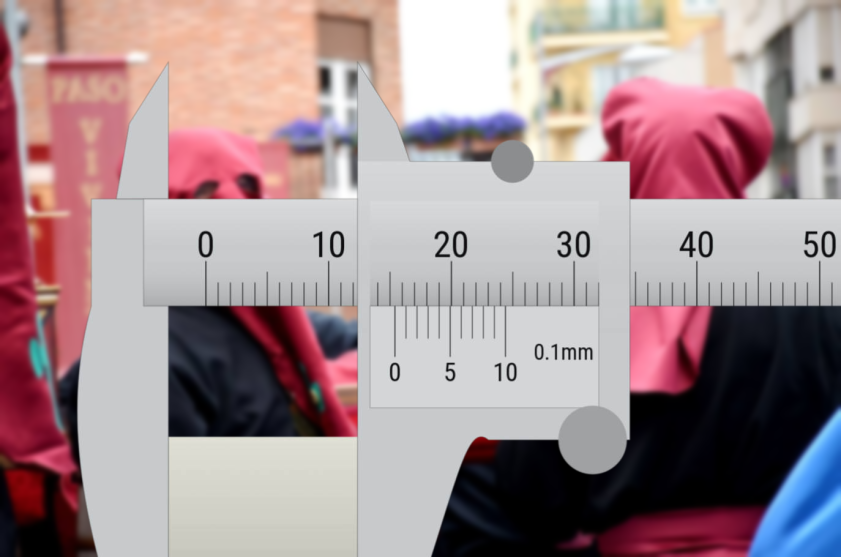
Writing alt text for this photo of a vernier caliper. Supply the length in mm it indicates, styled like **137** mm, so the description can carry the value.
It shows **15.4** mm
